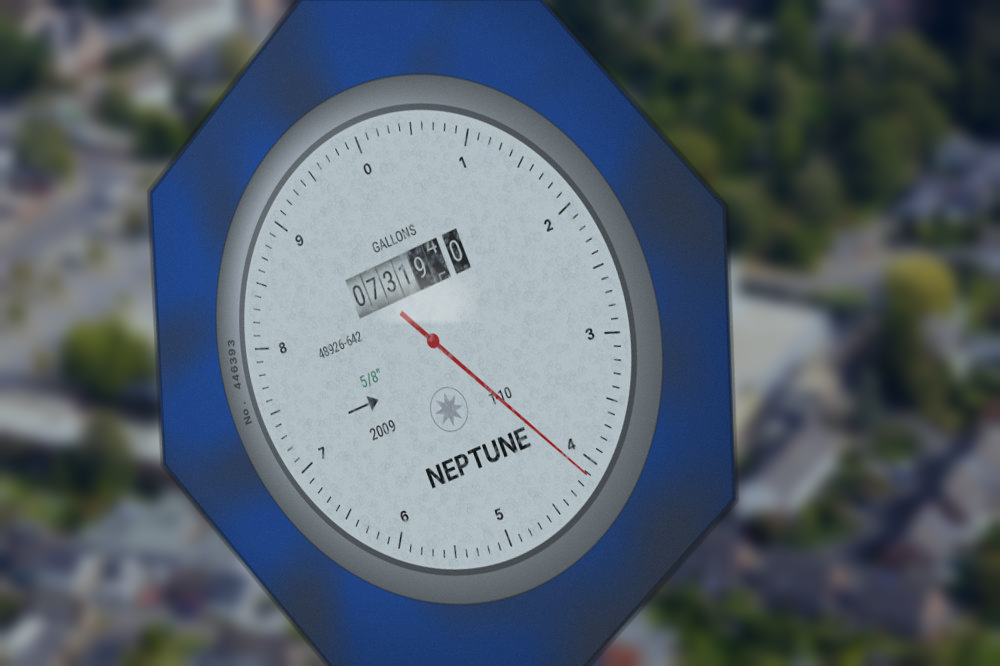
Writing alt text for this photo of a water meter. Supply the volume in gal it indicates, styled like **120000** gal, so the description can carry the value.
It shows **731944.1** gal
